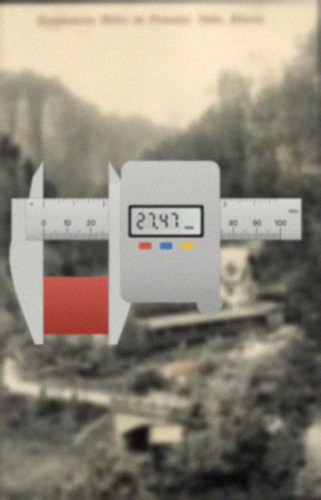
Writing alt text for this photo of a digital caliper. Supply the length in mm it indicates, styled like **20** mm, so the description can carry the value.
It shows **27.47** mm
